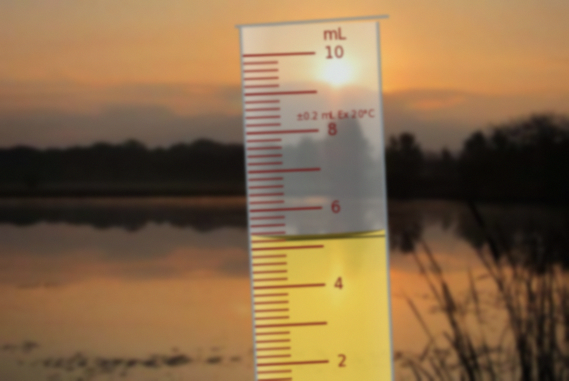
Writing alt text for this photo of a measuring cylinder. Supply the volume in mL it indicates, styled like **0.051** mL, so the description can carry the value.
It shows **5.2** mL
